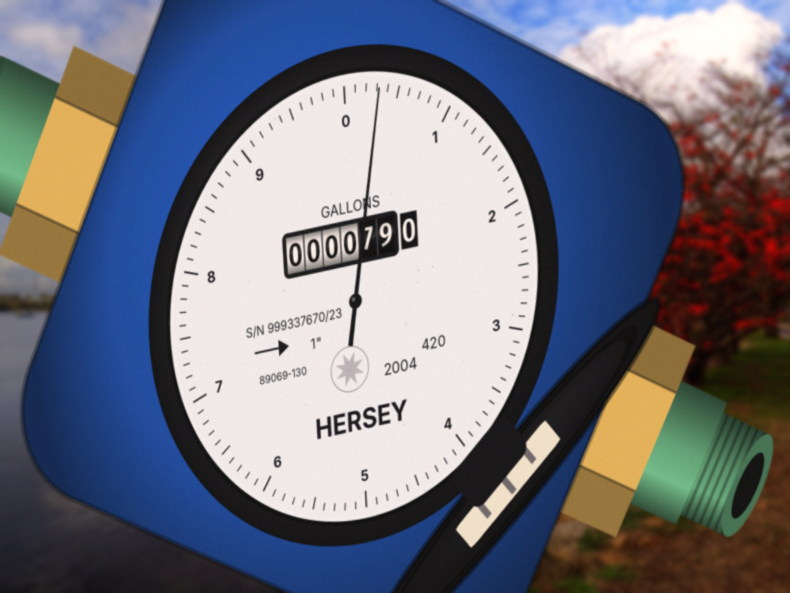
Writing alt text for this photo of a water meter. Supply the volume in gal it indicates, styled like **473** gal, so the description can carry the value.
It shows **790.3** gal
